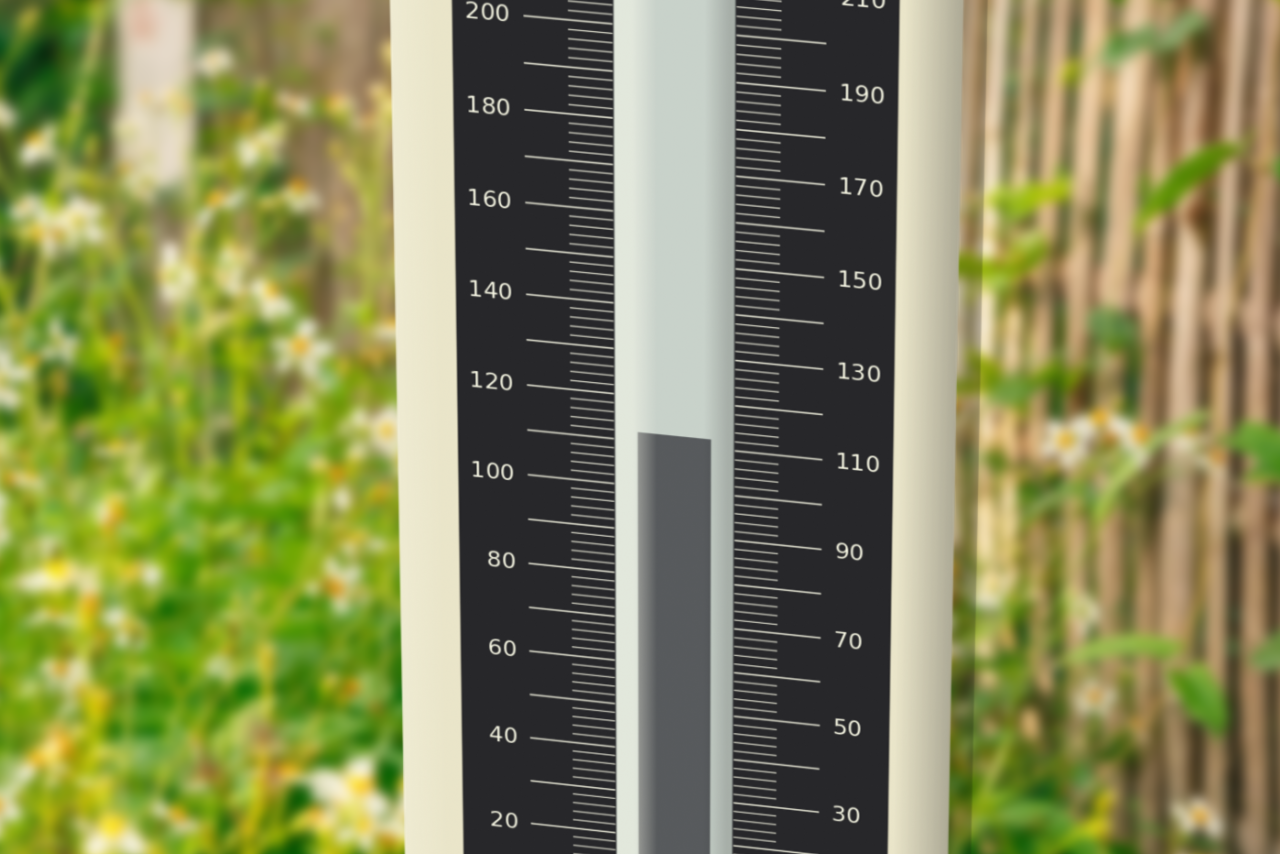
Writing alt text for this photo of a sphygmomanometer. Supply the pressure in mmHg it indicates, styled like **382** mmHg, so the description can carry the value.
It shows **112** mmHg
